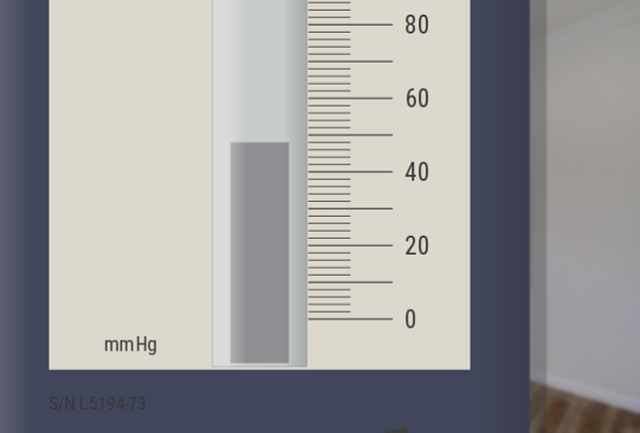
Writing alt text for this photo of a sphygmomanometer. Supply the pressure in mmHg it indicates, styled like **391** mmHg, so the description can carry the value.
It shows **48** mmHg
